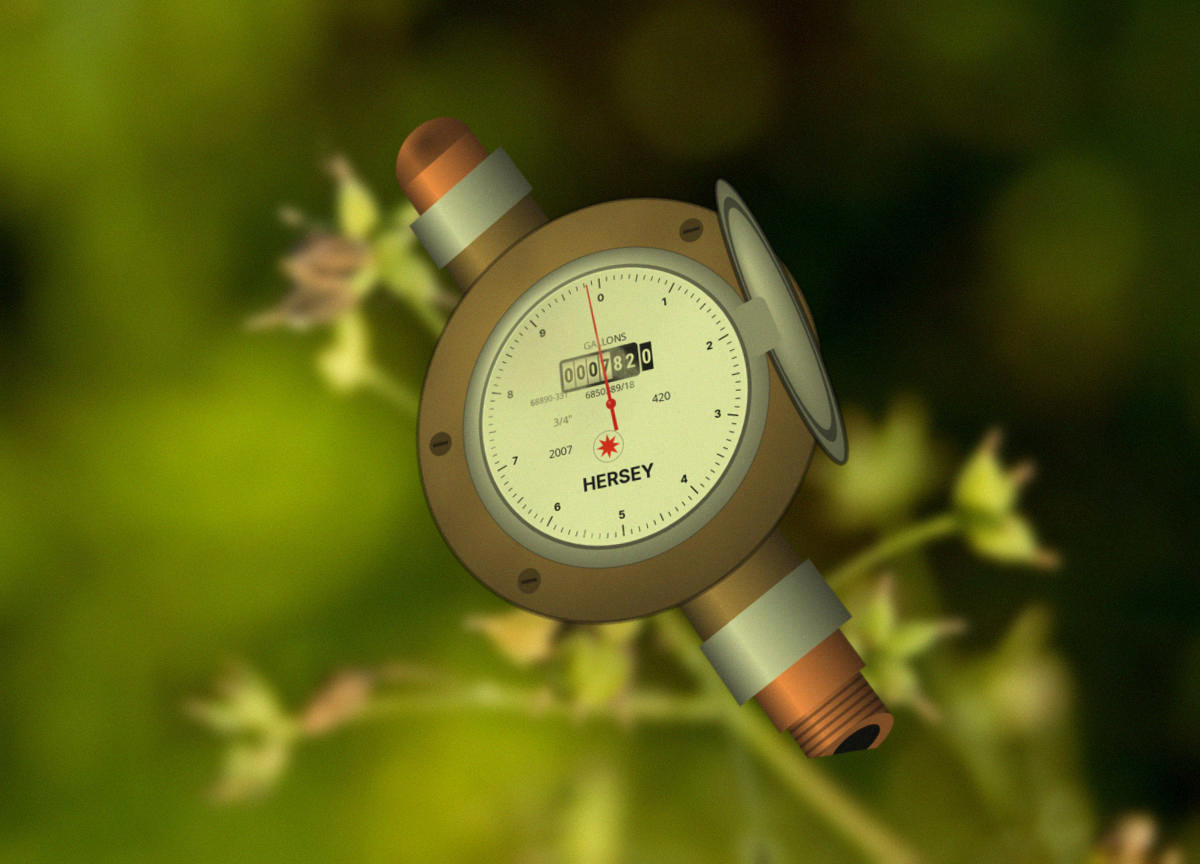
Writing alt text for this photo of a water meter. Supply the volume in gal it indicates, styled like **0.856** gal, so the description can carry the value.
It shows **7819.8** gal
